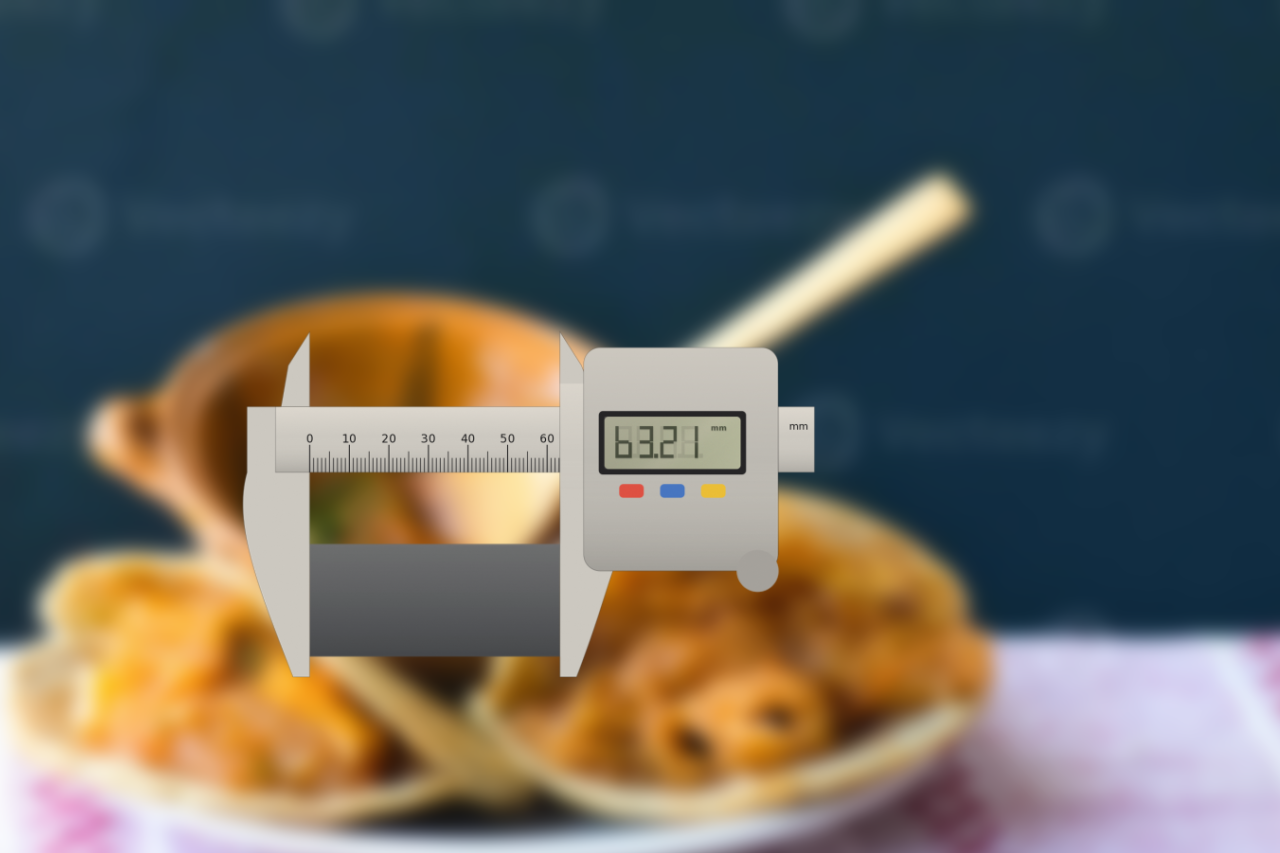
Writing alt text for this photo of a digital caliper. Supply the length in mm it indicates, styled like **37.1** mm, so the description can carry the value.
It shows **63.21** mm
